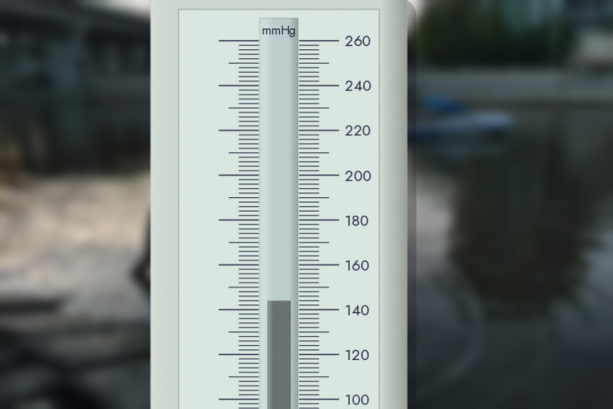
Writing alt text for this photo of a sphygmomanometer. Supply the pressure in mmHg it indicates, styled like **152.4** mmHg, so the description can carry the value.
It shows **144** mmHg
